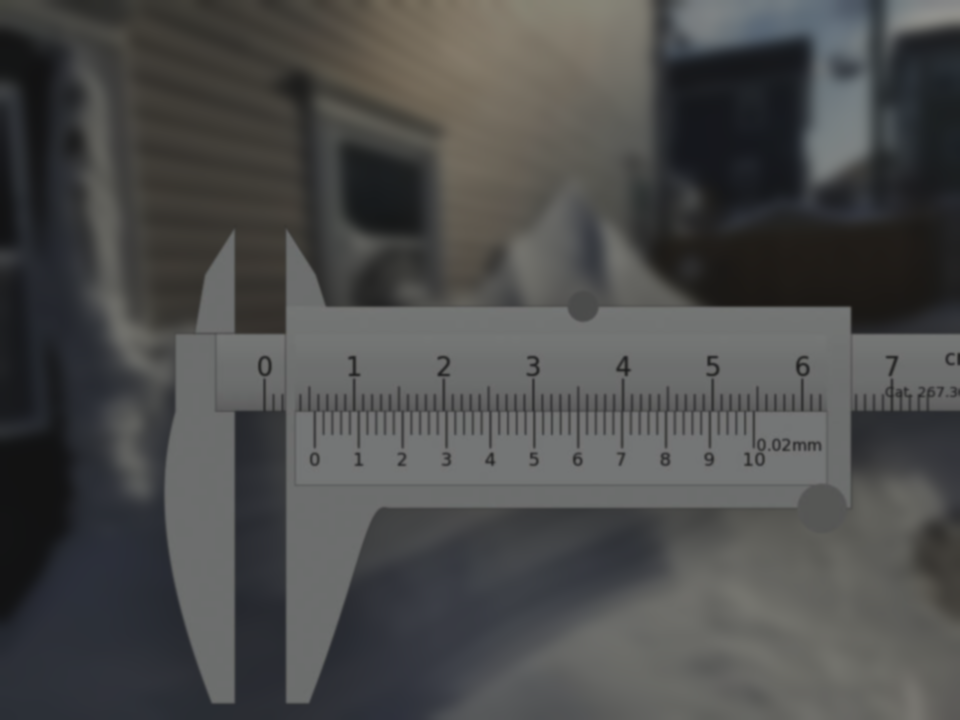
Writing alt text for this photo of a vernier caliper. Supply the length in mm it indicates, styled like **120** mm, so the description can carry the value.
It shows **5.6** mm
